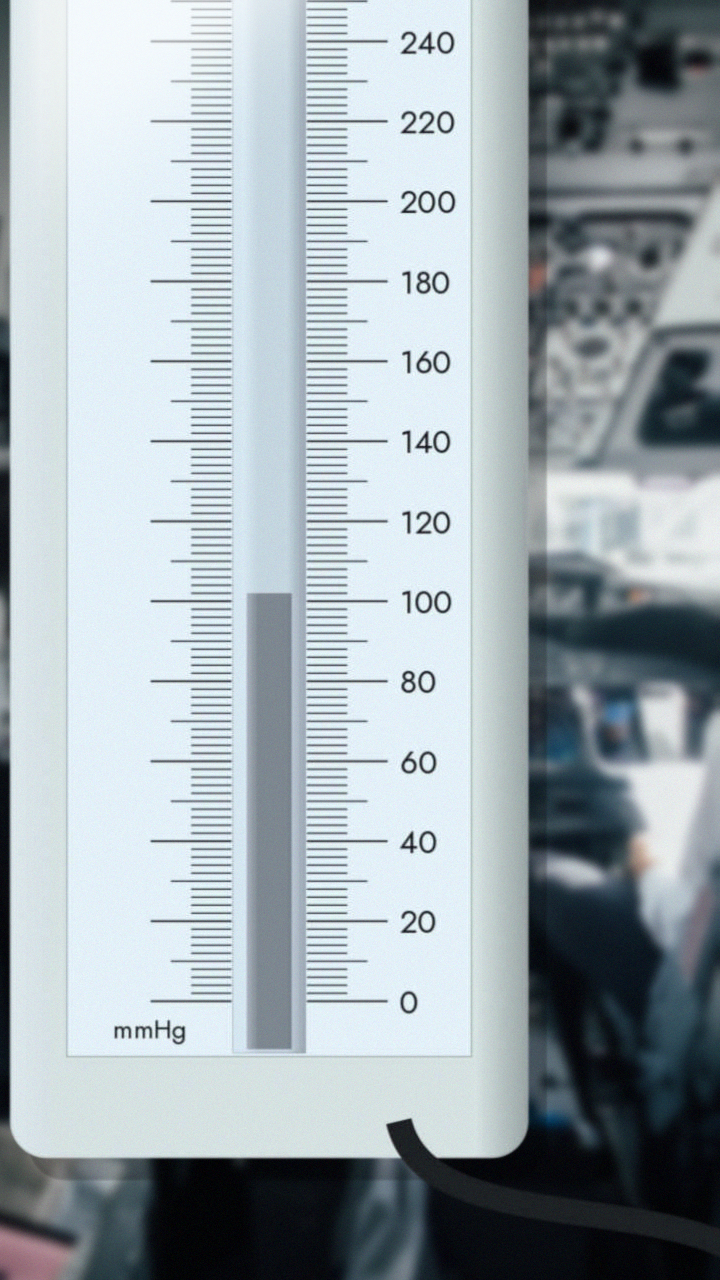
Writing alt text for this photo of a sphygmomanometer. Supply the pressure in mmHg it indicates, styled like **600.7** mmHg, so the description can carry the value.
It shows **102** mmHg
